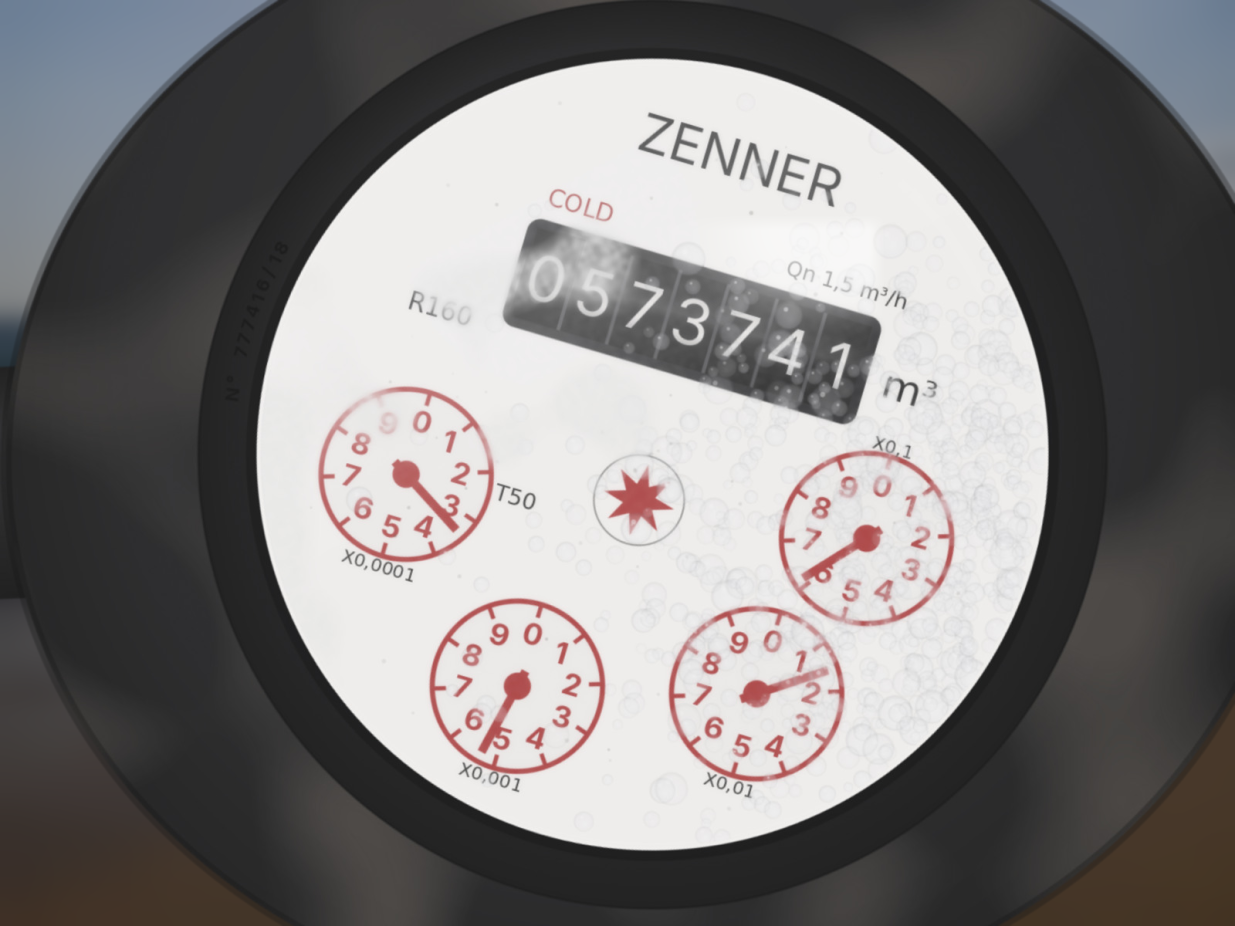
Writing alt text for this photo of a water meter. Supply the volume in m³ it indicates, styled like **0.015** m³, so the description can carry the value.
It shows **573741.6153** m³
